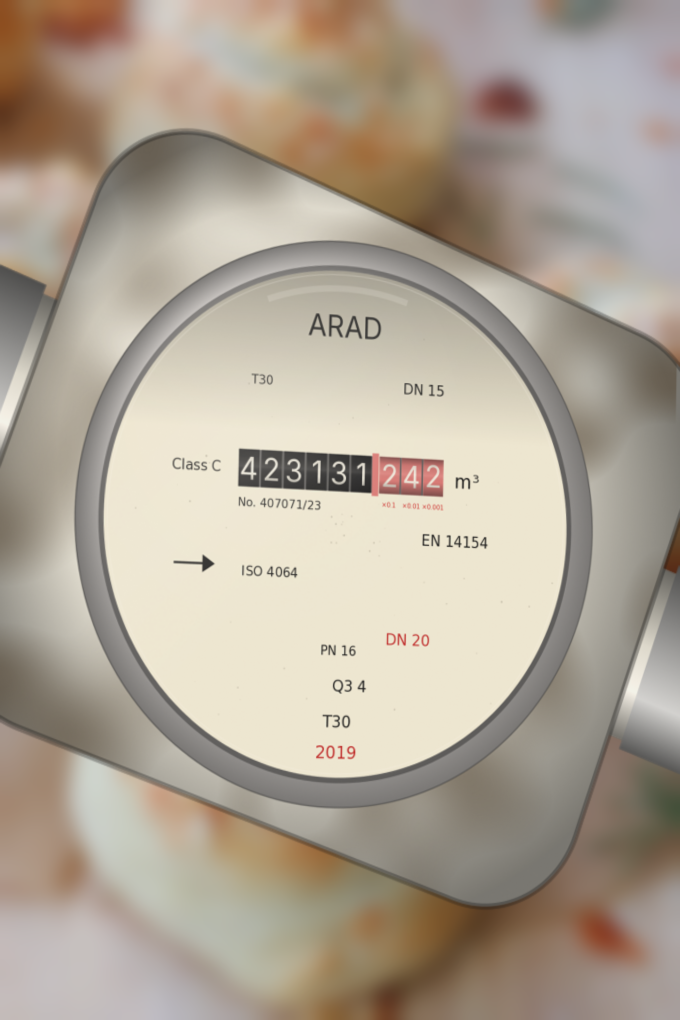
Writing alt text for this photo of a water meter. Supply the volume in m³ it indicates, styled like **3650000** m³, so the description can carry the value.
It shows **423131.242** m³
